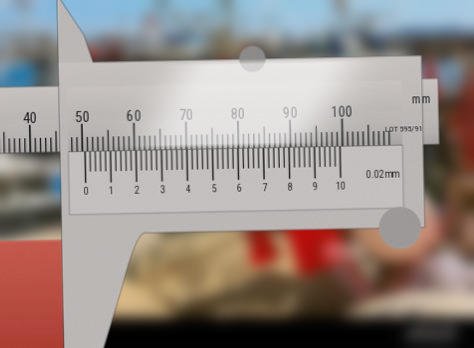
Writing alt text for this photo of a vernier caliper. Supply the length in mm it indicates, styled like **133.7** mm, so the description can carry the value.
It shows **50.5** mm
